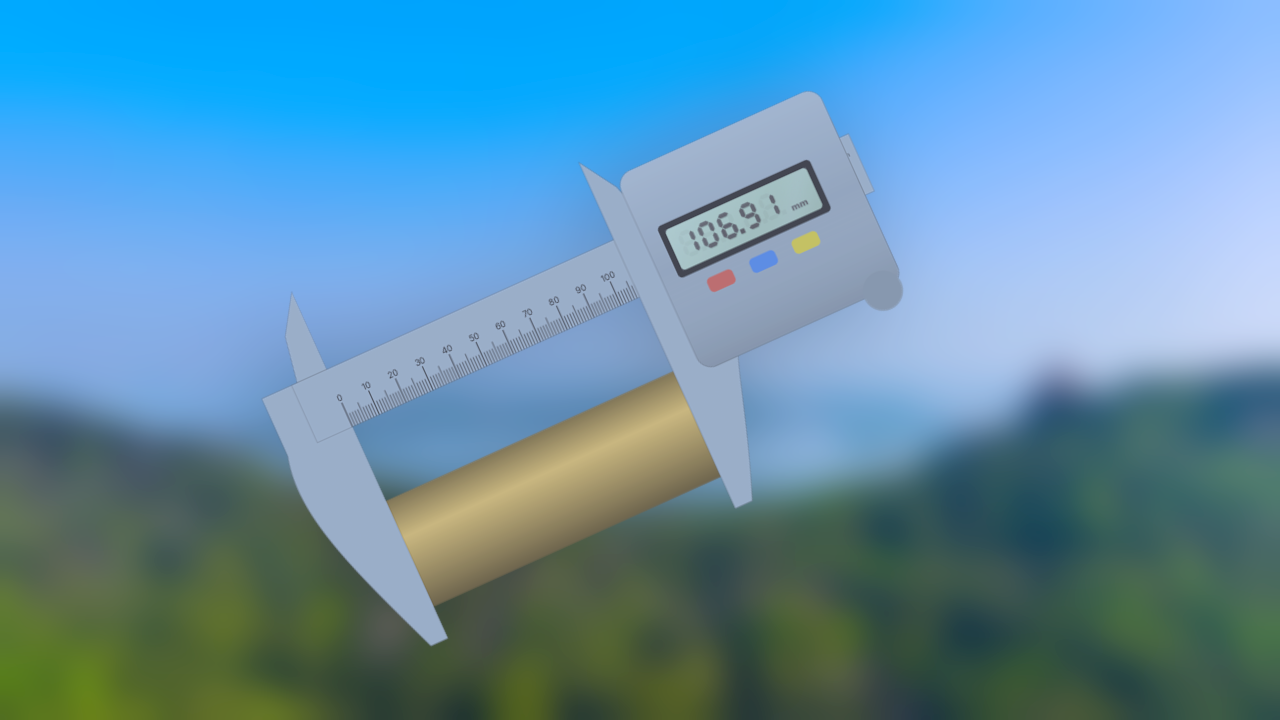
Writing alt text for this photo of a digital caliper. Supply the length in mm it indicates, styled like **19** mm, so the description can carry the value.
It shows **106.91** mm
